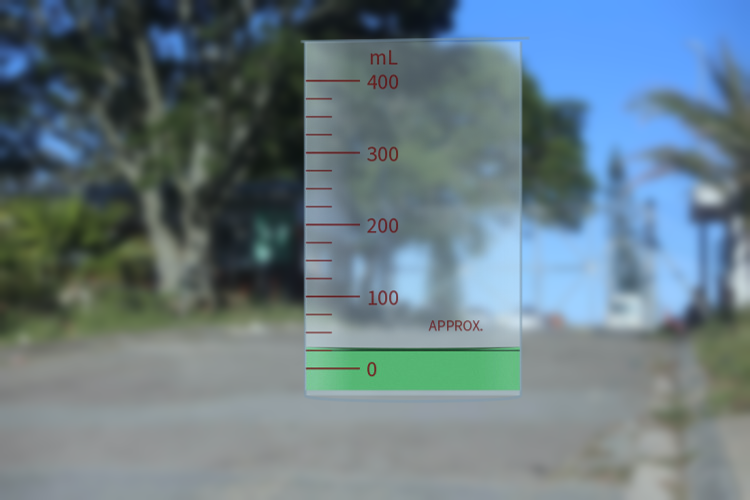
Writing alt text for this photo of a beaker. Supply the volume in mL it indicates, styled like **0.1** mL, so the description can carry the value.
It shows **25** mL
